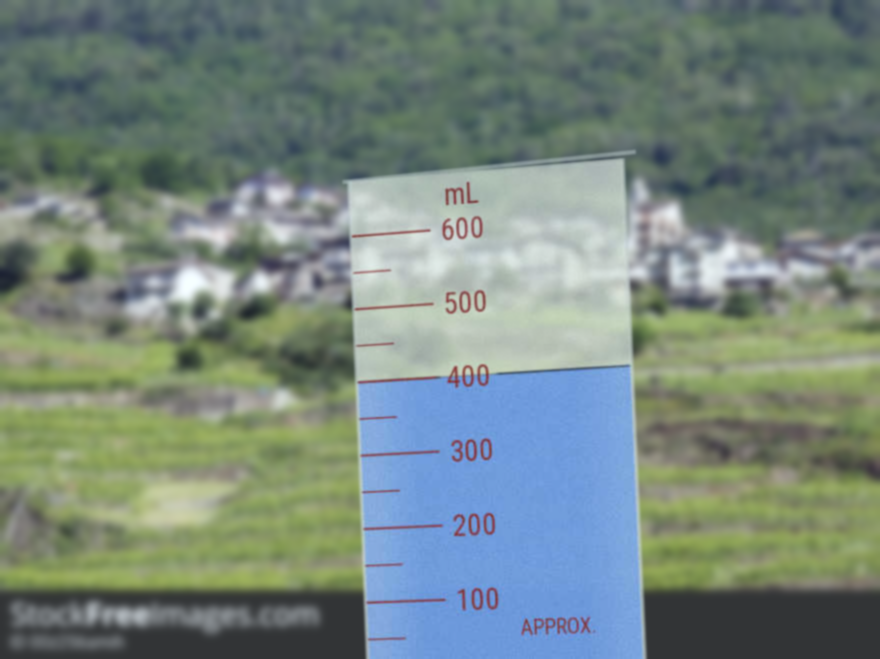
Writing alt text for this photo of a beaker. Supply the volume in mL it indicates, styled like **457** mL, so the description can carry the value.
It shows **400** mL
